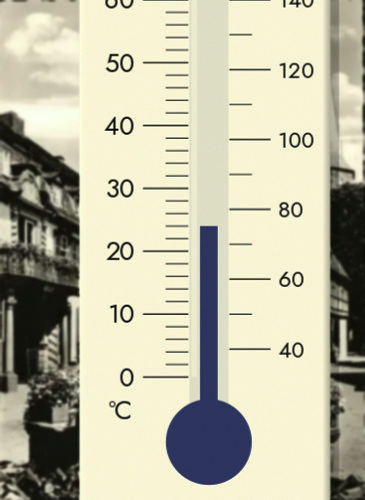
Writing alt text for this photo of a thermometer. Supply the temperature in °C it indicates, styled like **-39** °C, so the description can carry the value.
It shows **24** °C
